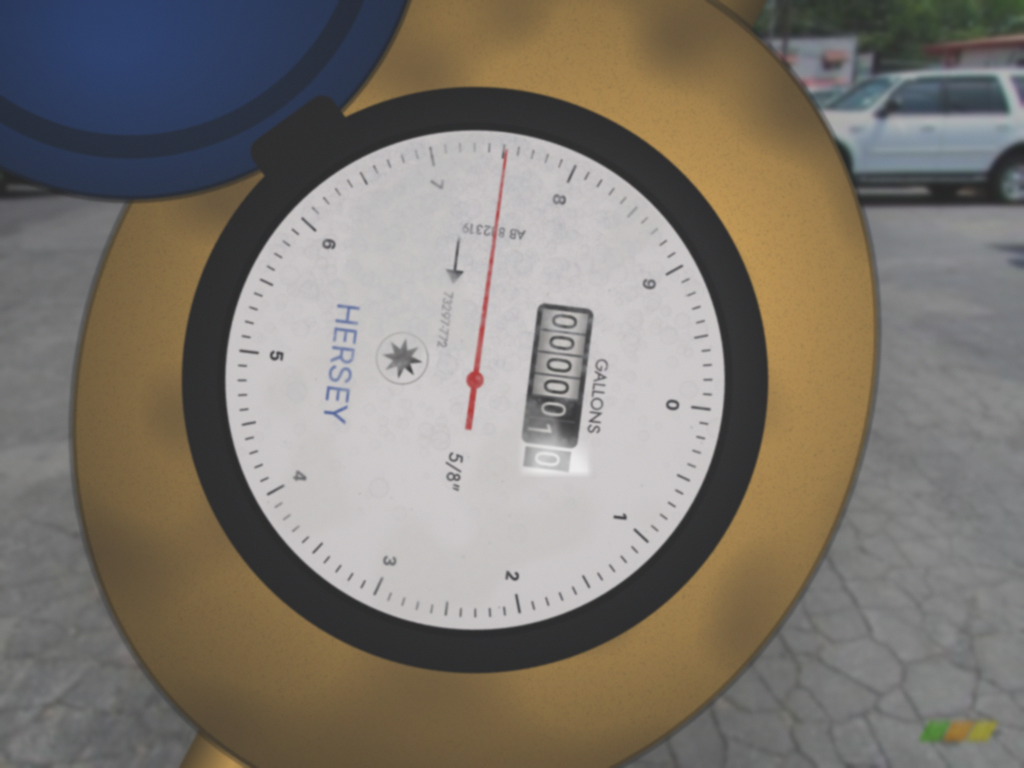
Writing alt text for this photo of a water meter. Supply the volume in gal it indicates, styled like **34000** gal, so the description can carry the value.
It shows **7.5** gal
